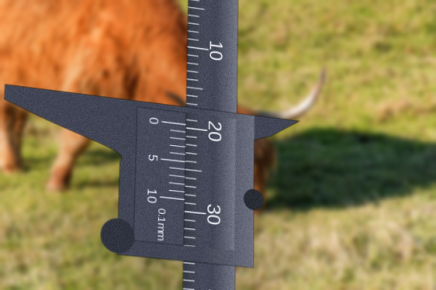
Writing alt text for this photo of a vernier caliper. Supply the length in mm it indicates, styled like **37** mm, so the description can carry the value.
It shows **19.6** mm
